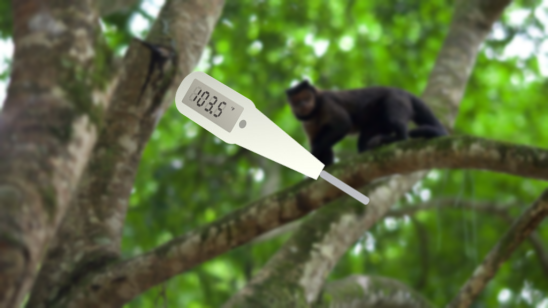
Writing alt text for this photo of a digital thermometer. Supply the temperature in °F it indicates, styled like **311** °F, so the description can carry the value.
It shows **103.5** °F
